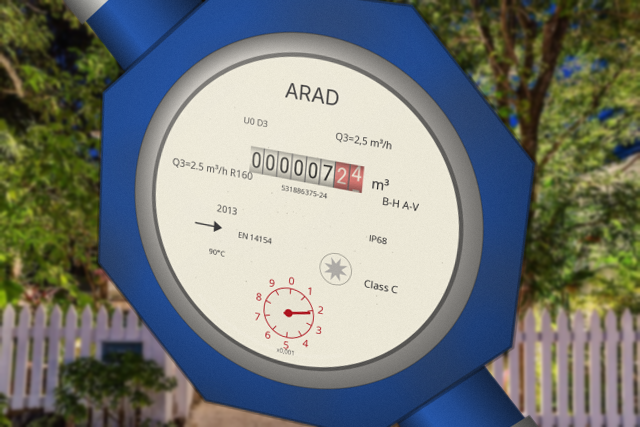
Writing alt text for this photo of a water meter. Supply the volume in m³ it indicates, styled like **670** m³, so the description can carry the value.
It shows **7.242** m³
